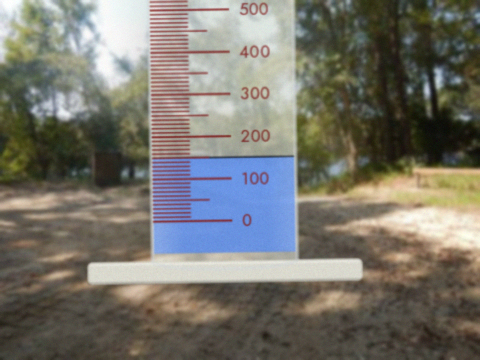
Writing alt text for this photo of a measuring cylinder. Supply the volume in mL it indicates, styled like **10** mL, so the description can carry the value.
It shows **150** mL
